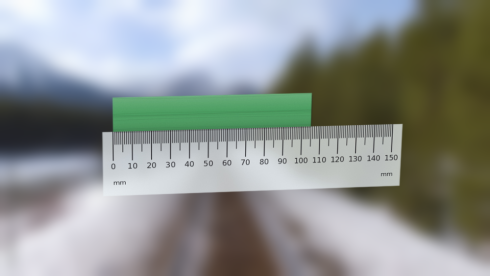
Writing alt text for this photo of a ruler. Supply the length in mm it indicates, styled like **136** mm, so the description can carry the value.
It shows **105** mm
